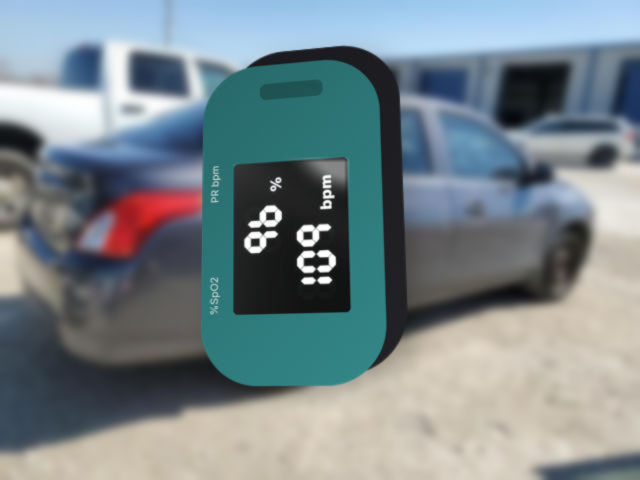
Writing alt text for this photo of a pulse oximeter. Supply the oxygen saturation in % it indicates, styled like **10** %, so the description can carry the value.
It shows **96** %
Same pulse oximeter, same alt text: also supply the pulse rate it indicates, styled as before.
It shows **109** bpm
